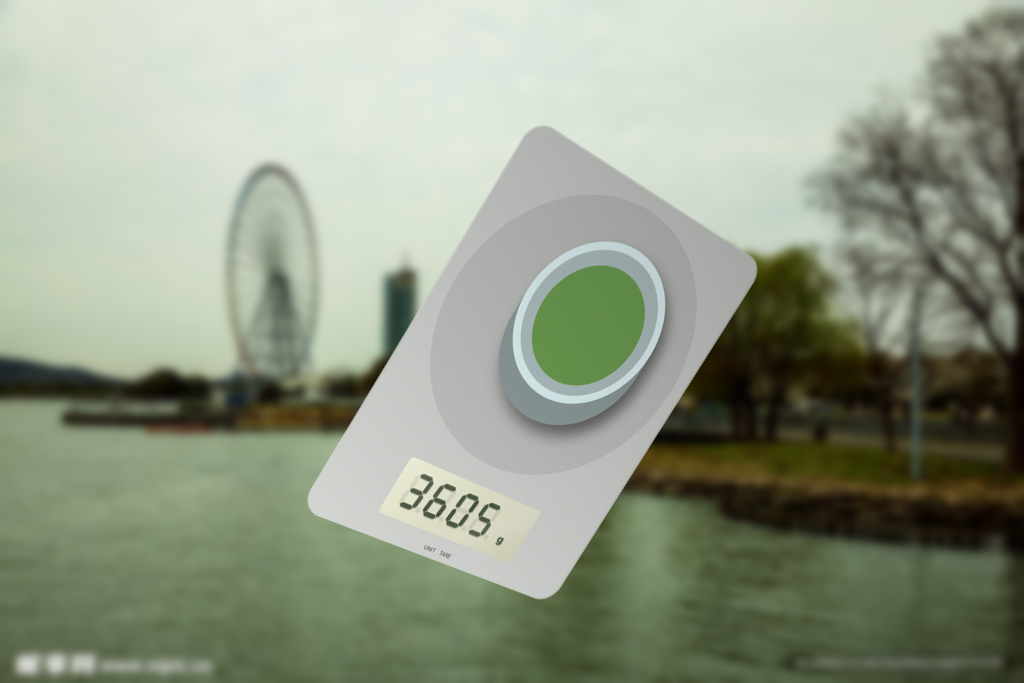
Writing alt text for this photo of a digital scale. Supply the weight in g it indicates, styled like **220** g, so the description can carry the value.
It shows **3605** g
